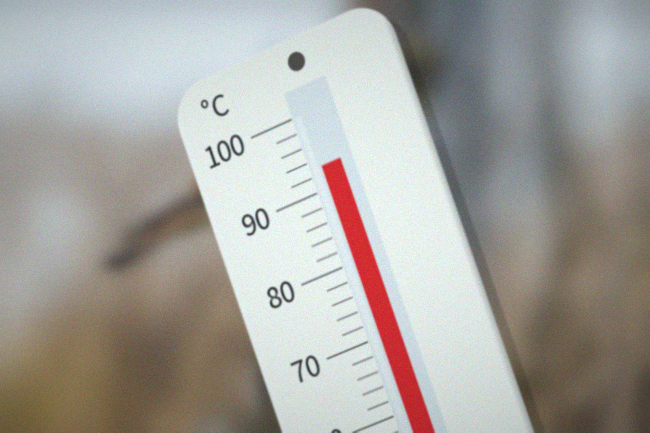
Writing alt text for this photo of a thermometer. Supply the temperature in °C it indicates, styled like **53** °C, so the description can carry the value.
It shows **93** °C
